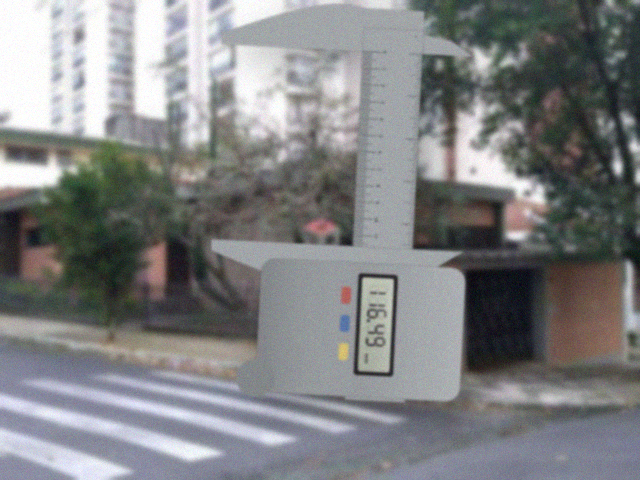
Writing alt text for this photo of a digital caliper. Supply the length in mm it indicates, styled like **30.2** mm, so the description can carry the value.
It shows **116.49** mm
